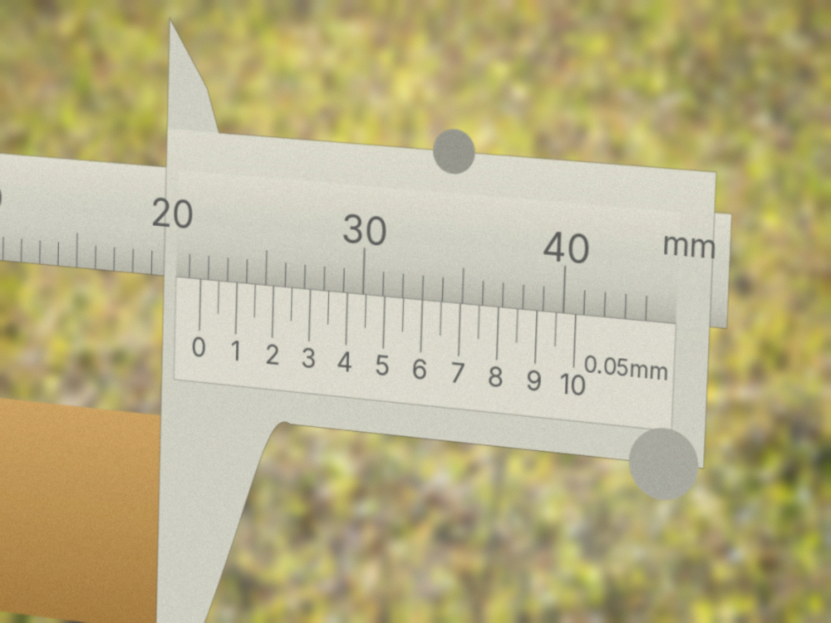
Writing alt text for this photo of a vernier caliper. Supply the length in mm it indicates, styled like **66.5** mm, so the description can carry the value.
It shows **21.6** mm
